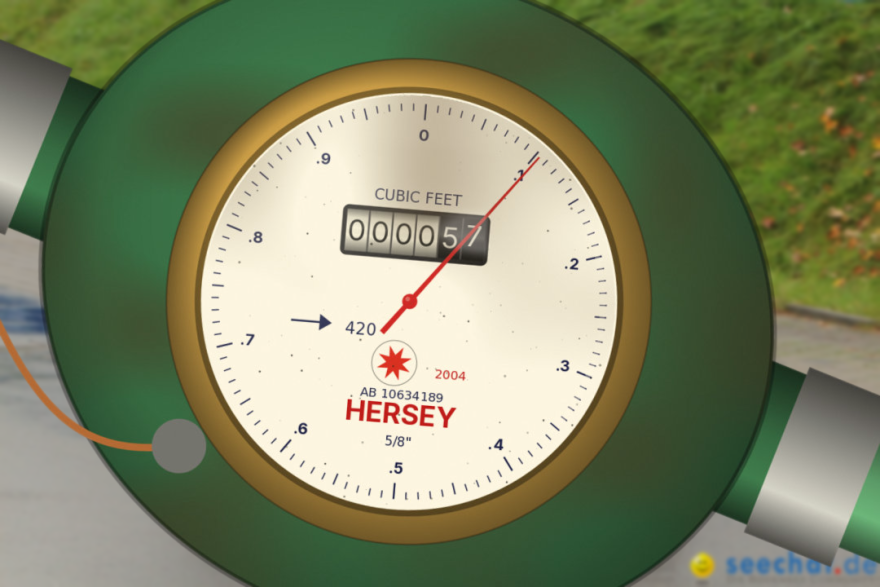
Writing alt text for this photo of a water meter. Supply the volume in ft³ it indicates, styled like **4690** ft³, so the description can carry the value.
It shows **57.10** ft³
